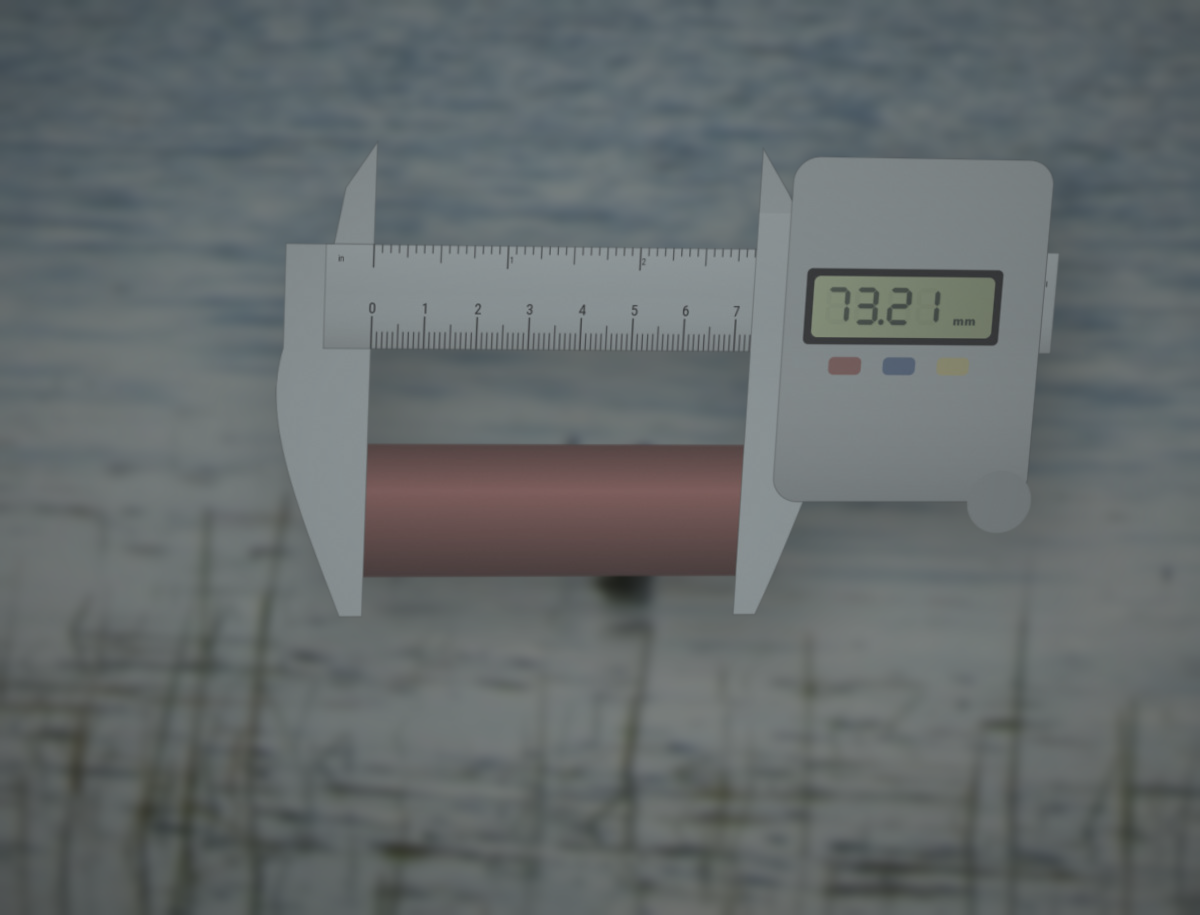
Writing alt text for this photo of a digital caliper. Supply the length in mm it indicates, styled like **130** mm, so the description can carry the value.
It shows **73.21** mm
